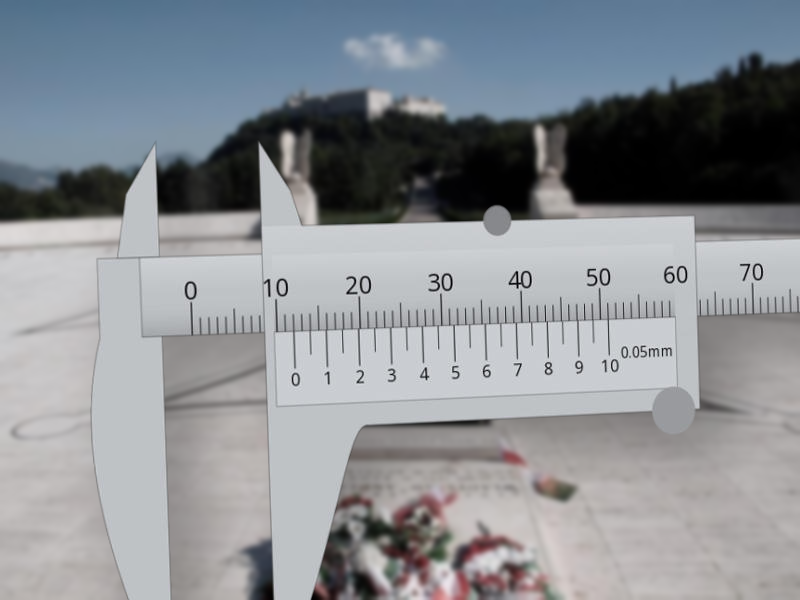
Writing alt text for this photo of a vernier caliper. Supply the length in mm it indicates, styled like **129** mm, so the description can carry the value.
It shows **12.0** mm
